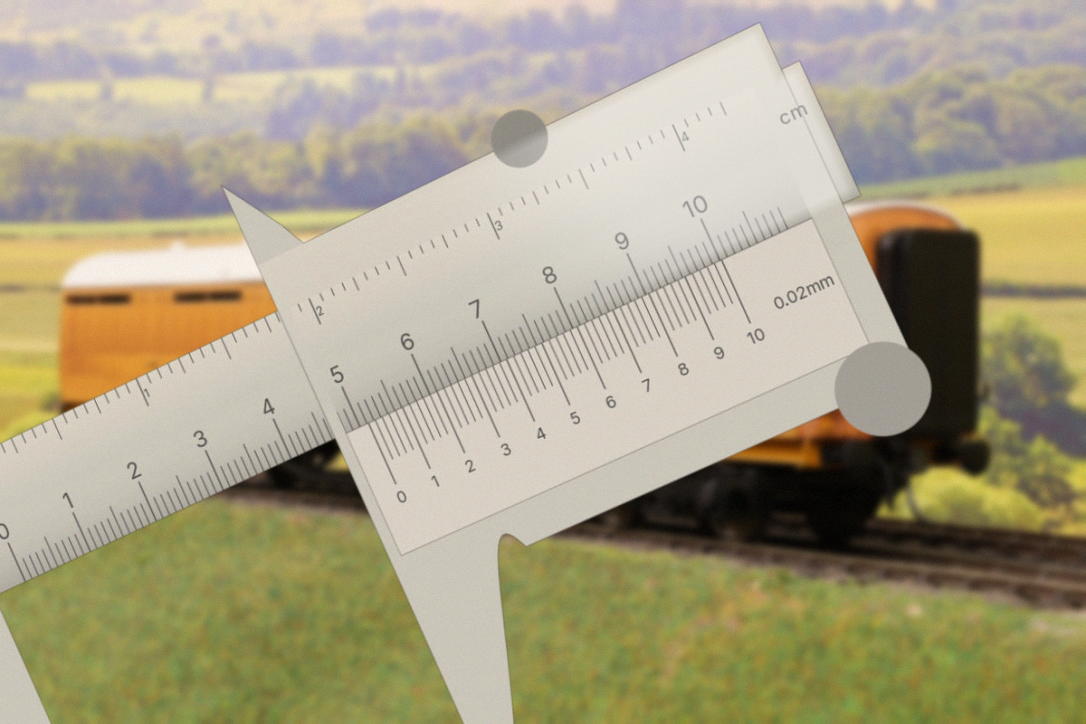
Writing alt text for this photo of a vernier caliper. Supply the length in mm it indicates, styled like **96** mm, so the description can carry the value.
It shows **51.2** mm
